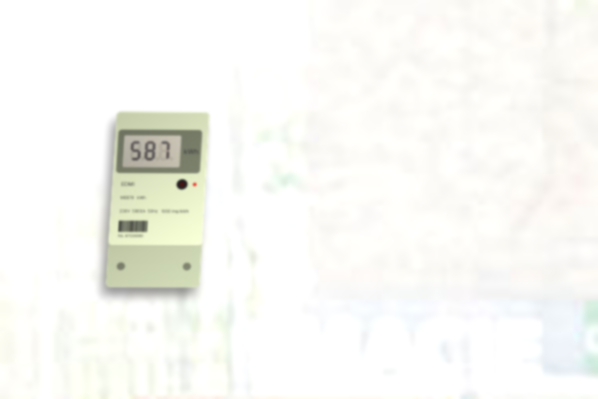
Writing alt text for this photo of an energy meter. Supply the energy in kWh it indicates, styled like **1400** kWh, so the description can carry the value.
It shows **587** kWh
